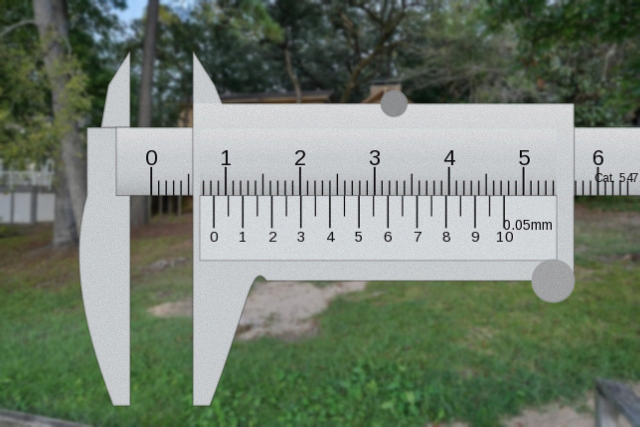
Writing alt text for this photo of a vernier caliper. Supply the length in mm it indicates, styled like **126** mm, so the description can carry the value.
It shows **8.4** mm
